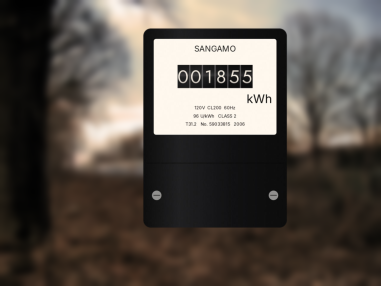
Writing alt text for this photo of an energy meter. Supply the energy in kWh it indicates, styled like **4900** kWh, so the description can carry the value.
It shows **1855** kWh
